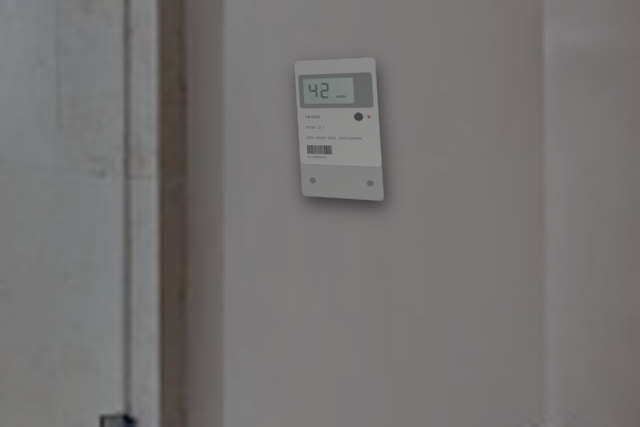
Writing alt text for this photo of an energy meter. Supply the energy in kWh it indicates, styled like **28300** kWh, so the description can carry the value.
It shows **42** kWh
